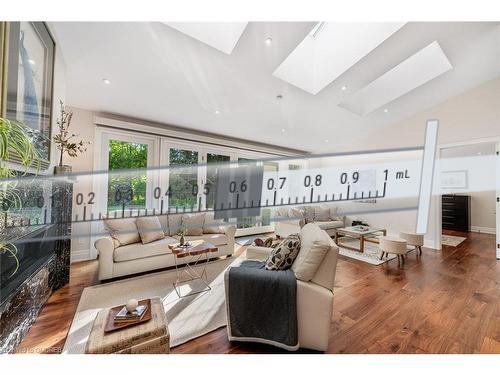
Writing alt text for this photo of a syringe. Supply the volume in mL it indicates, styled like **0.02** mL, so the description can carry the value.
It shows **0.54** mL
